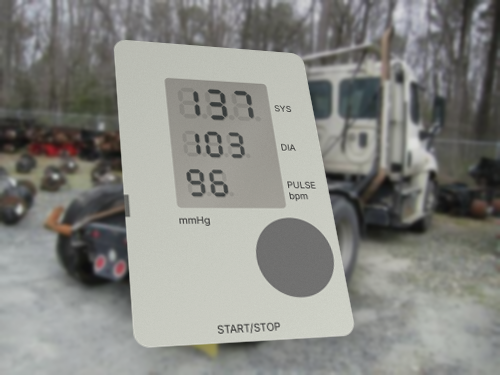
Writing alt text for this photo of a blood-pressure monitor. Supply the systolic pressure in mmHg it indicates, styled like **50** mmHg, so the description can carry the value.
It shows **137** mmHg
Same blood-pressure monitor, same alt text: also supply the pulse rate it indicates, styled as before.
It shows **96** bpm
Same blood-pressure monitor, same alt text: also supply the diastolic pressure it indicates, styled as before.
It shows **103** mmHg
